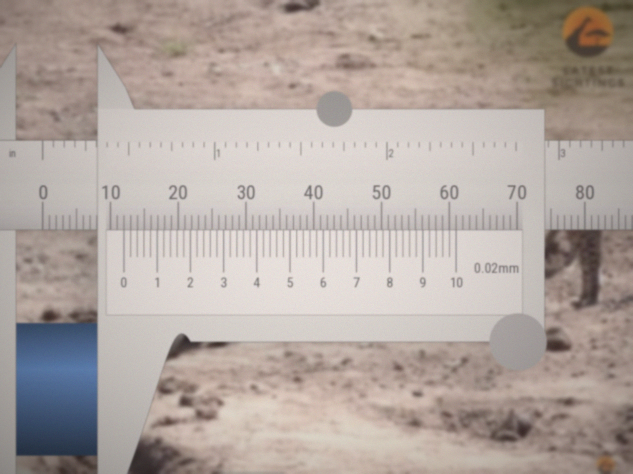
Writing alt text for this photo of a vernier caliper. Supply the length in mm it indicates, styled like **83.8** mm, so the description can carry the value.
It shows **12.0** mm
